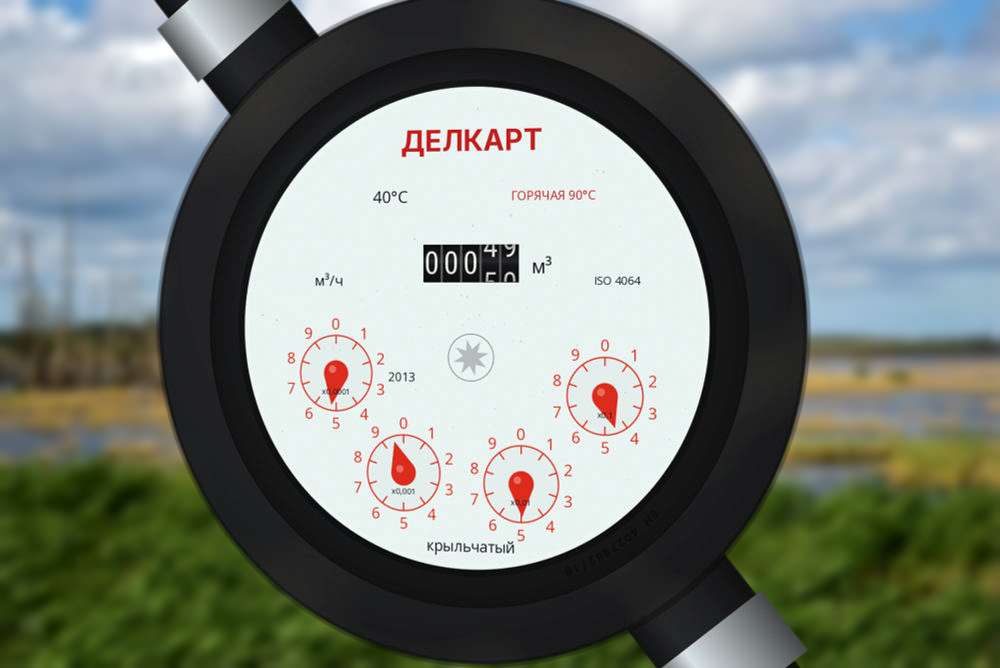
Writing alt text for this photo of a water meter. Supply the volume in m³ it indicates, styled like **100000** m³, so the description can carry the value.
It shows **49.4495** m³
